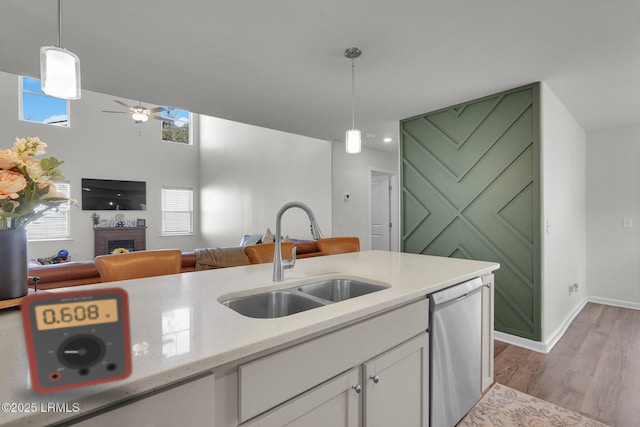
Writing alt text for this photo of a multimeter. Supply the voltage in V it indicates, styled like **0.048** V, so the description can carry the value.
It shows **0.608** V
